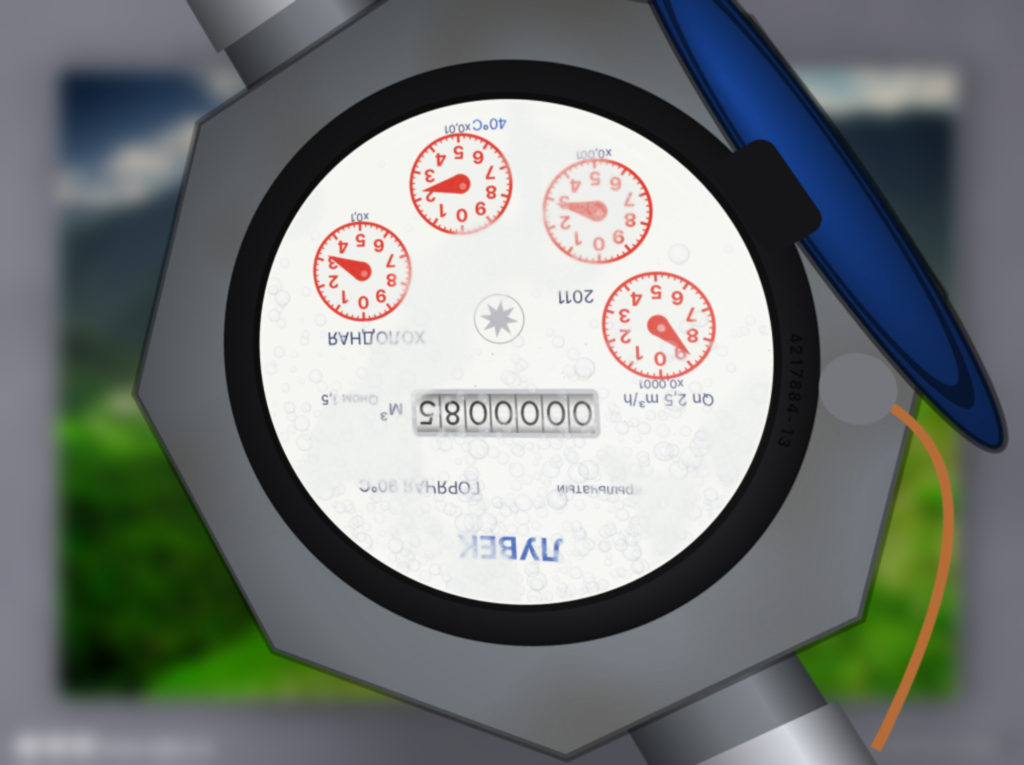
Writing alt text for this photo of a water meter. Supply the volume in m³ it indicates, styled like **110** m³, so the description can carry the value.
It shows **85.3228** m³
